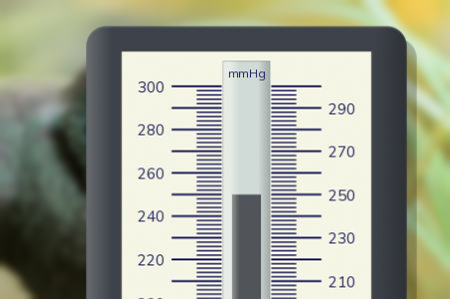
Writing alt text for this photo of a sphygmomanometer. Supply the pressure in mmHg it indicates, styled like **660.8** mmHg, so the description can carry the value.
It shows **250** mmHg
